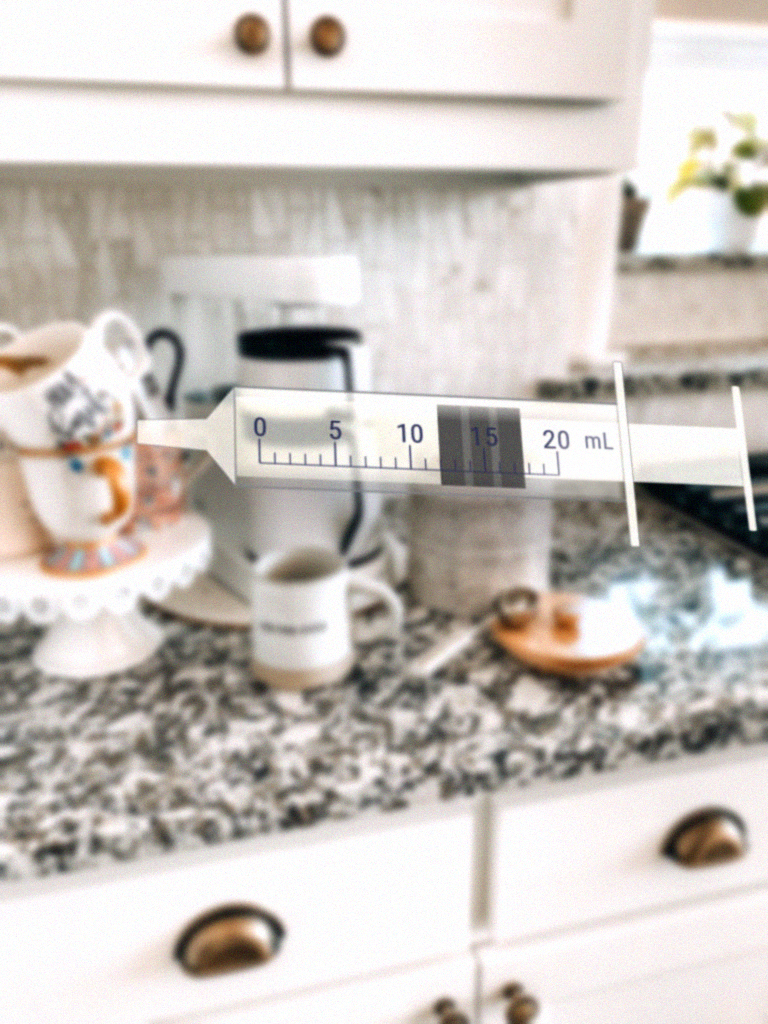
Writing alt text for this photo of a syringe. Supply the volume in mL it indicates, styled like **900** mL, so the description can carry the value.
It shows **12** mL
